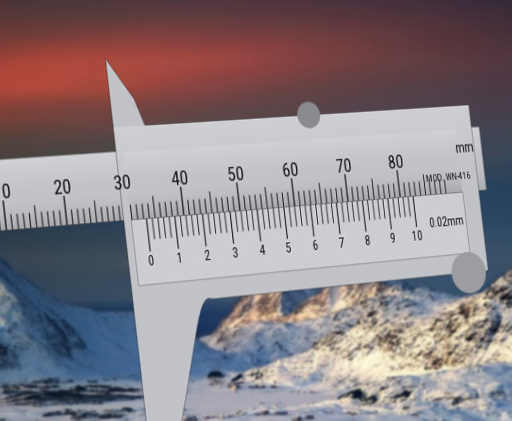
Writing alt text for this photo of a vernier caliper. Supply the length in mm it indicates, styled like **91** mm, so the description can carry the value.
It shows **33.5** mm
